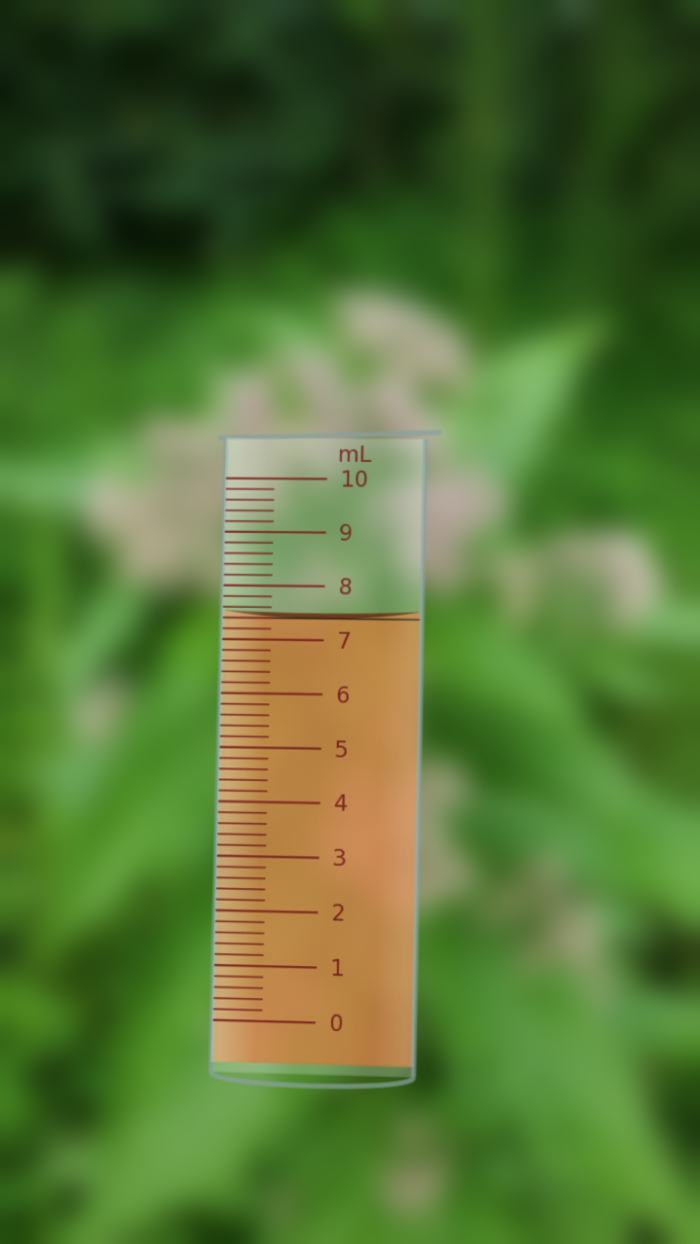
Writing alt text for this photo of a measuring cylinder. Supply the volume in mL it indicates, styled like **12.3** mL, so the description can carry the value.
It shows **7.4** mL
